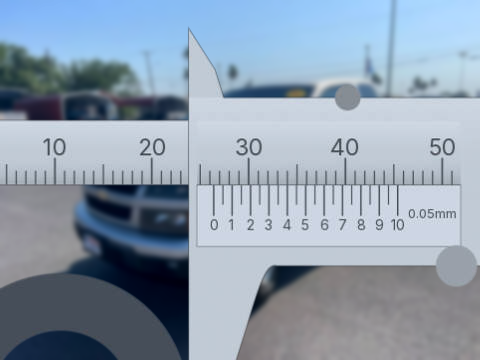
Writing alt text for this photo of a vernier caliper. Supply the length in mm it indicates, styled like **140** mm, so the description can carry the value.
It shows **26.4** mm
